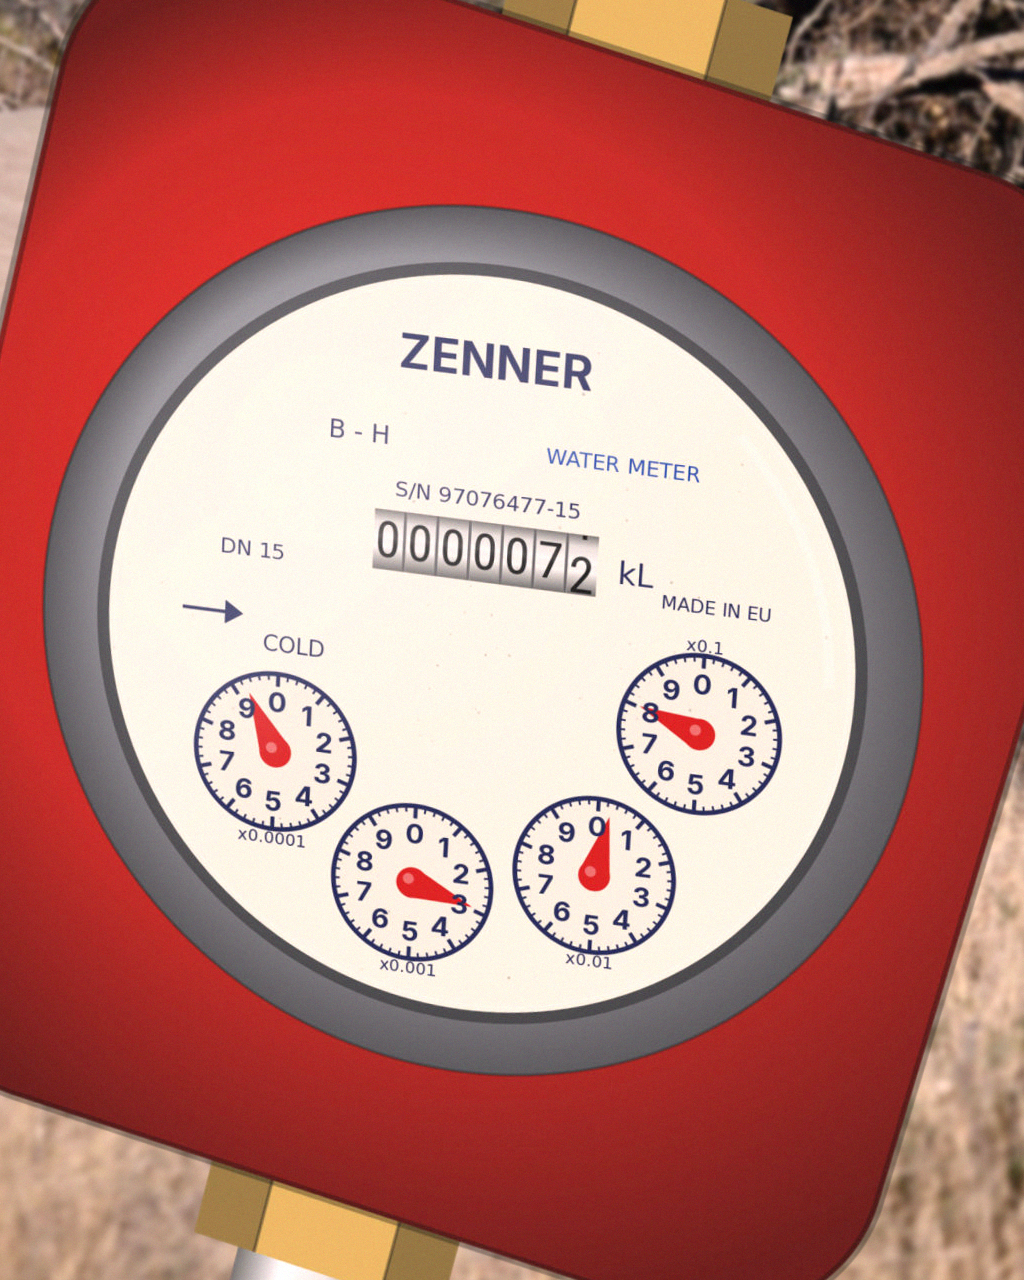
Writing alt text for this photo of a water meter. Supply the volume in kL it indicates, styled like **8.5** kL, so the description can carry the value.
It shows **71.8029** kL
